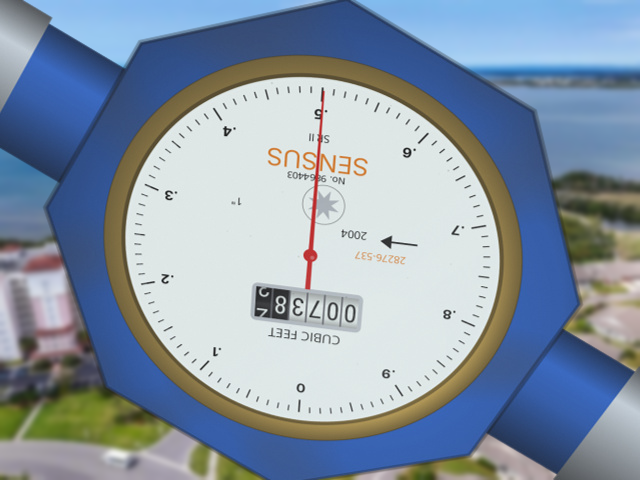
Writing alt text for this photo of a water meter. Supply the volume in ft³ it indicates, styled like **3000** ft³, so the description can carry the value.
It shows **7382.50** ft³
